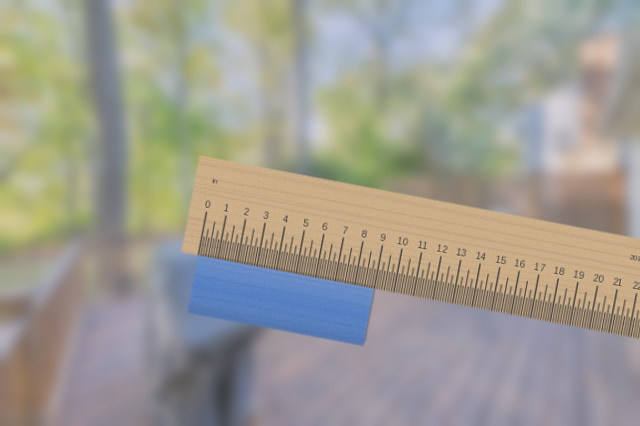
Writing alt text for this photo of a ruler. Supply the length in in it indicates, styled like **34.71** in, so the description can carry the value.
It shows **9** in
